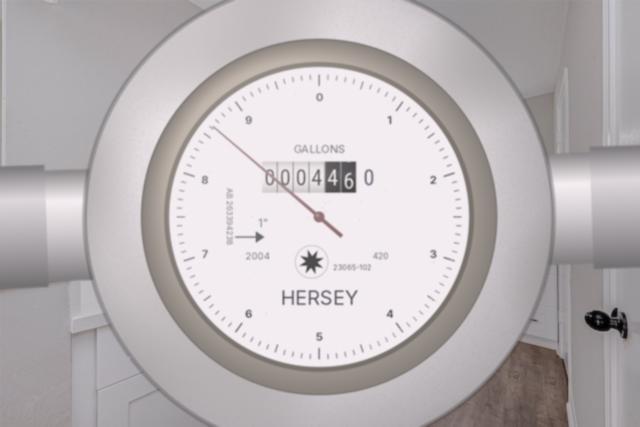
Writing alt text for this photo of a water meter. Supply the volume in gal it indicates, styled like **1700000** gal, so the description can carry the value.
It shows **4458.6** gal
